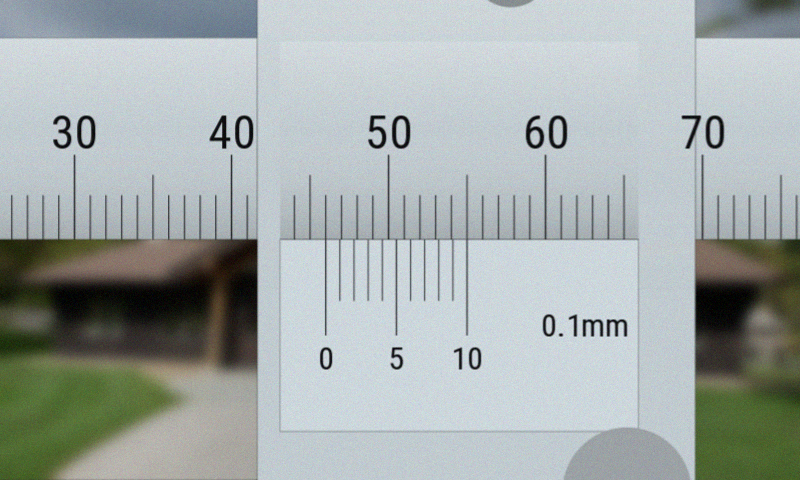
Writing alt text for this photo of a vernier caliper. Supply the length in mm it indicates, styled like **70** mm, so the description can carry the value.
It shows **46.0** mm
